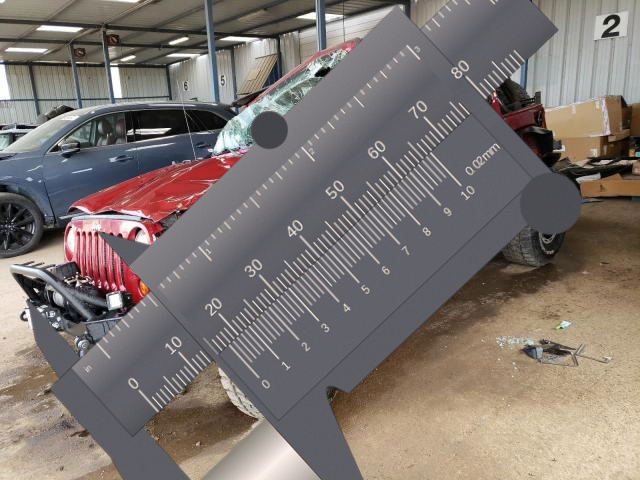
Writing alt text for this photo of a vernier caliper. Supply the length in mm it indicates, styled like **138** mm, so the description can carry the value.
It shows **17.6** mm
